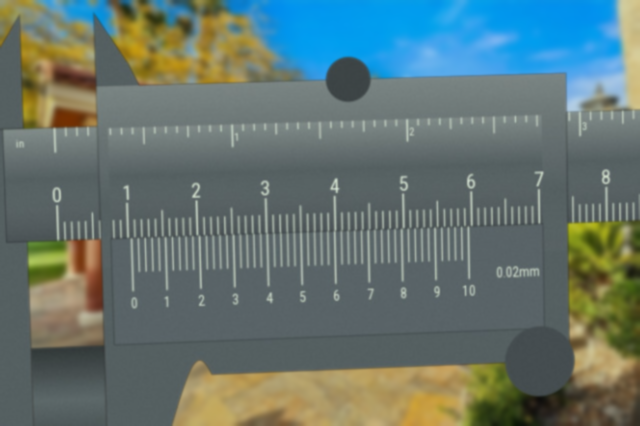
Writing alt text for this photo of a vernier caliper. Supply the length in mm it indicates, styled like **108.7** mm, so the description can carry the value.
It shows **10.5** mm
